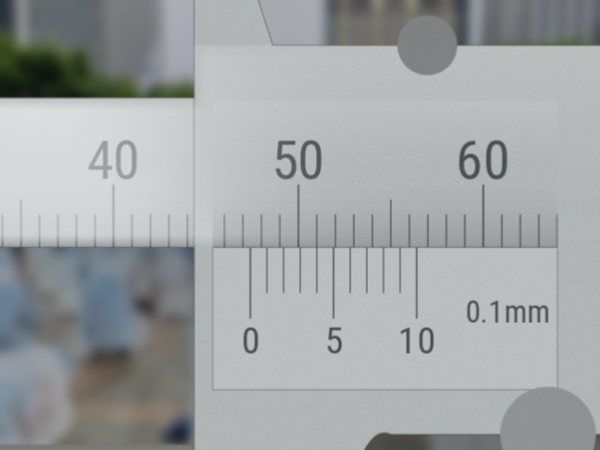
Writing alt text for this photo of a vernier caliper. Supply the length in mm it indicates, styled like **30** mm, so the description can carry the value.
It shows **47.4** mm
